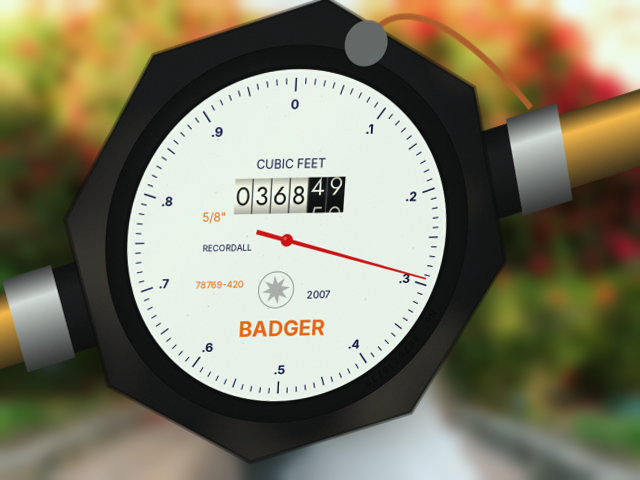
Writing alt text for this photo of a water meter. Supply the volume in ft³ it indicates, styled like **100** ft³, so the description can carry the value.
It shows **36849.29** ft³
